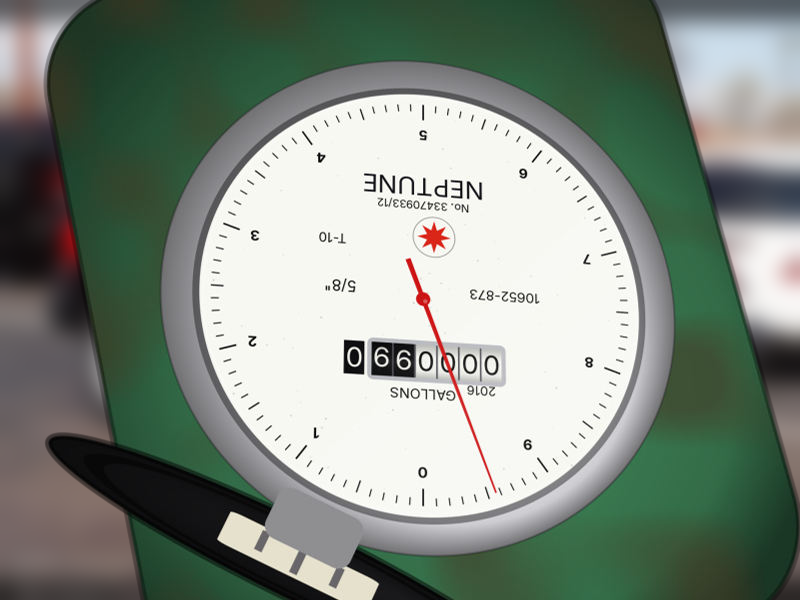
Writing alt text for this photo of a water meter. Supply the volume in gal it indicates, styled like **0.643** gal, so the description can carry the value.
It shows **989.4** gal
